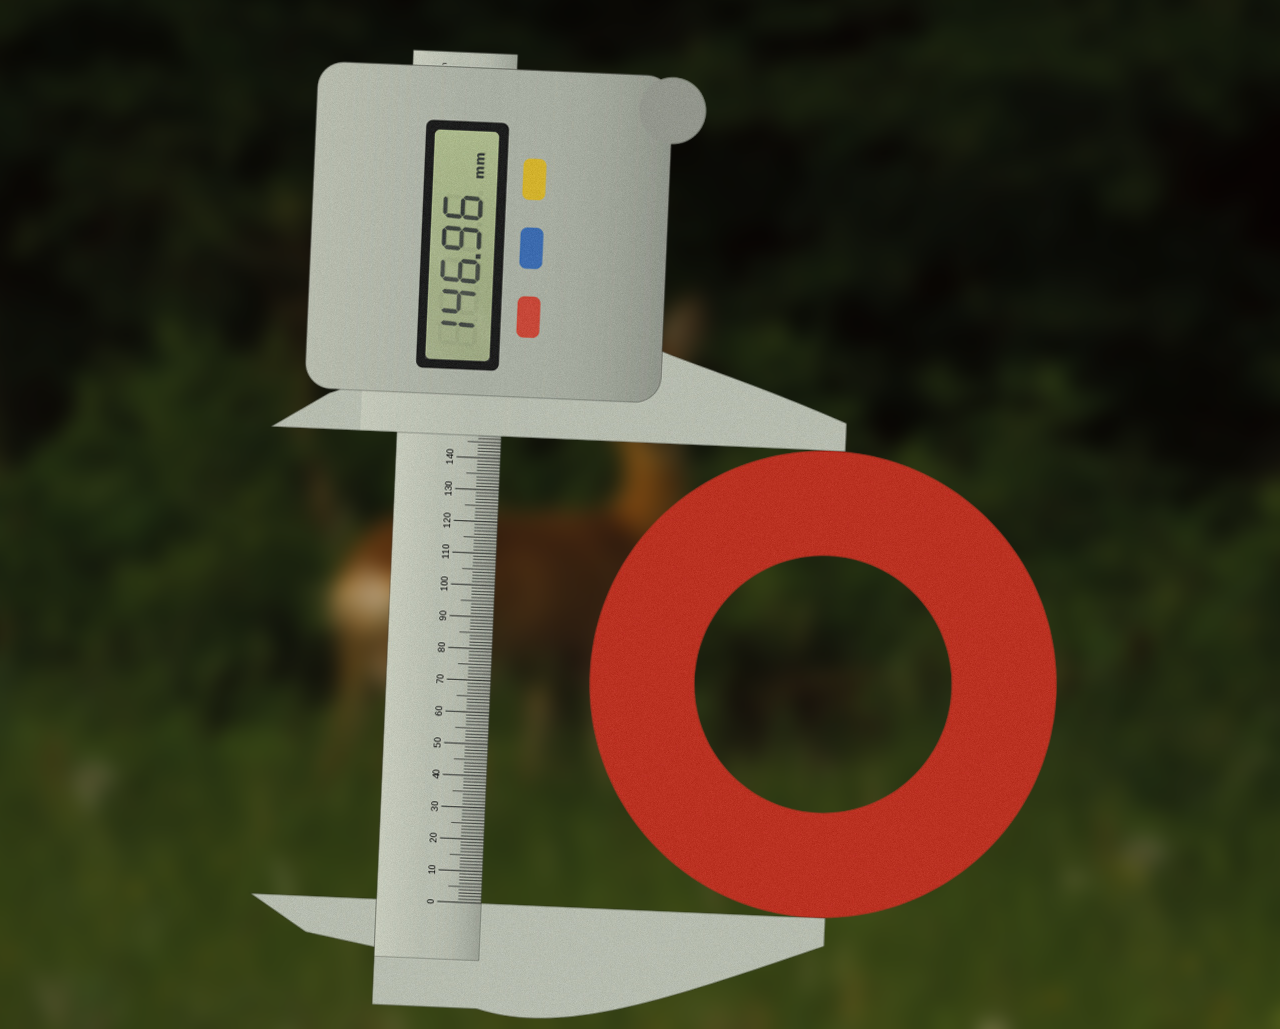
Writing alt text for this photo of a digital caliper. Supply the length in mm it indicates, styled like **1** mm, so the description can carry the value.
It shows **146.96** mm
